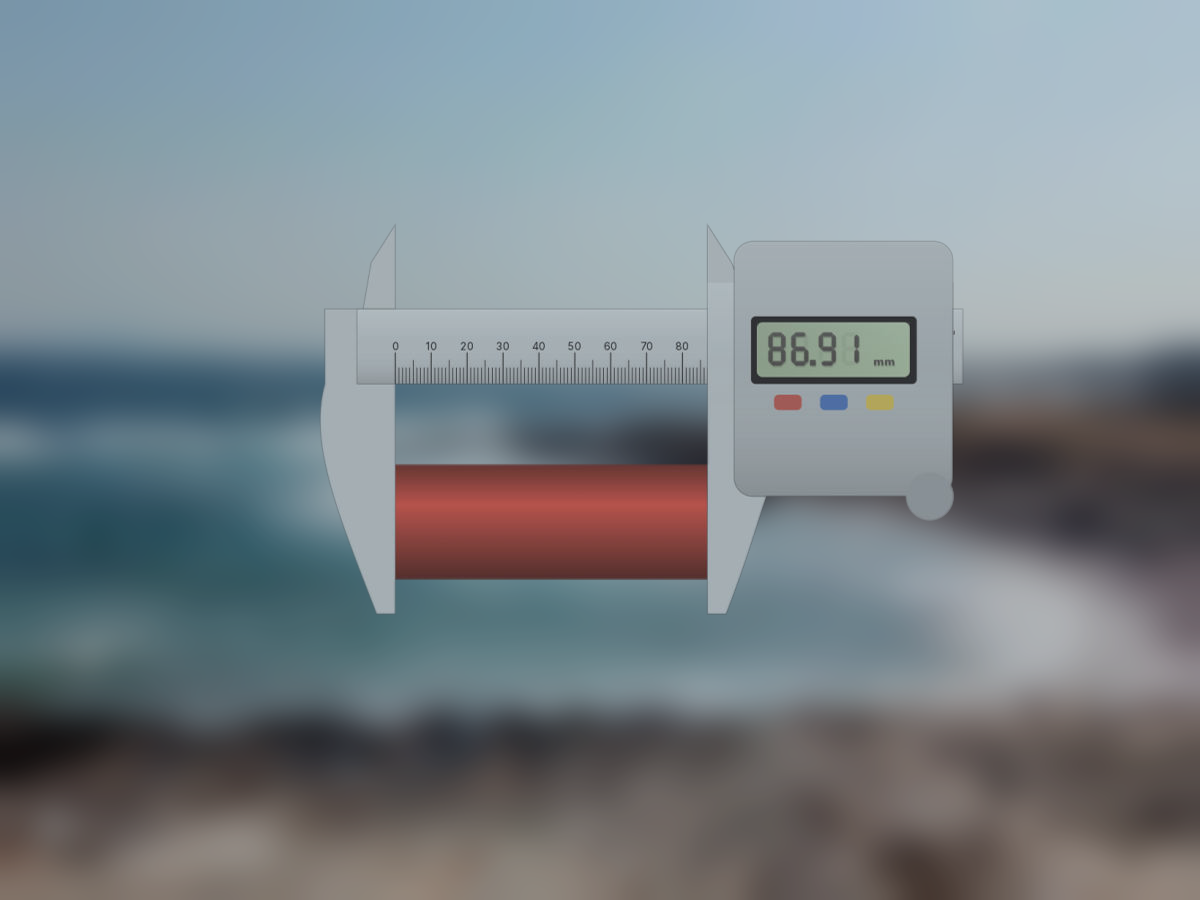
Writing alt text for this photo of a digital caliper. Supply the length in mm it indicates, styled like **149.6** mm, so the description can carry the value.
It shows **86.91** mm
